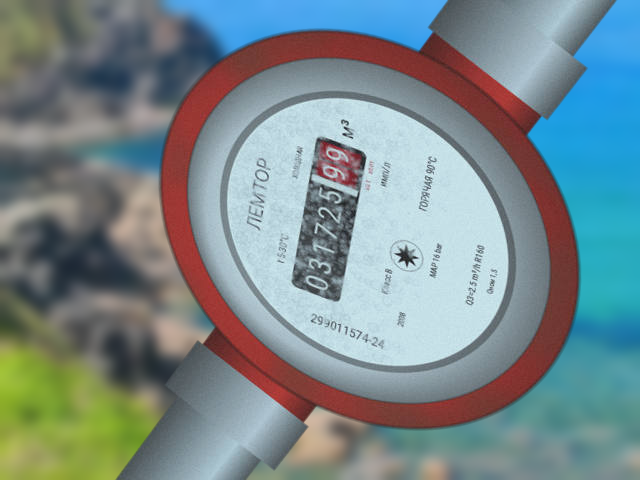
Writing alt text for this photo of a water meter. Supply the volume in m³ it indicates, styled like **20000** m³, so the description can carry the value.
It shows **31725.99** m³
